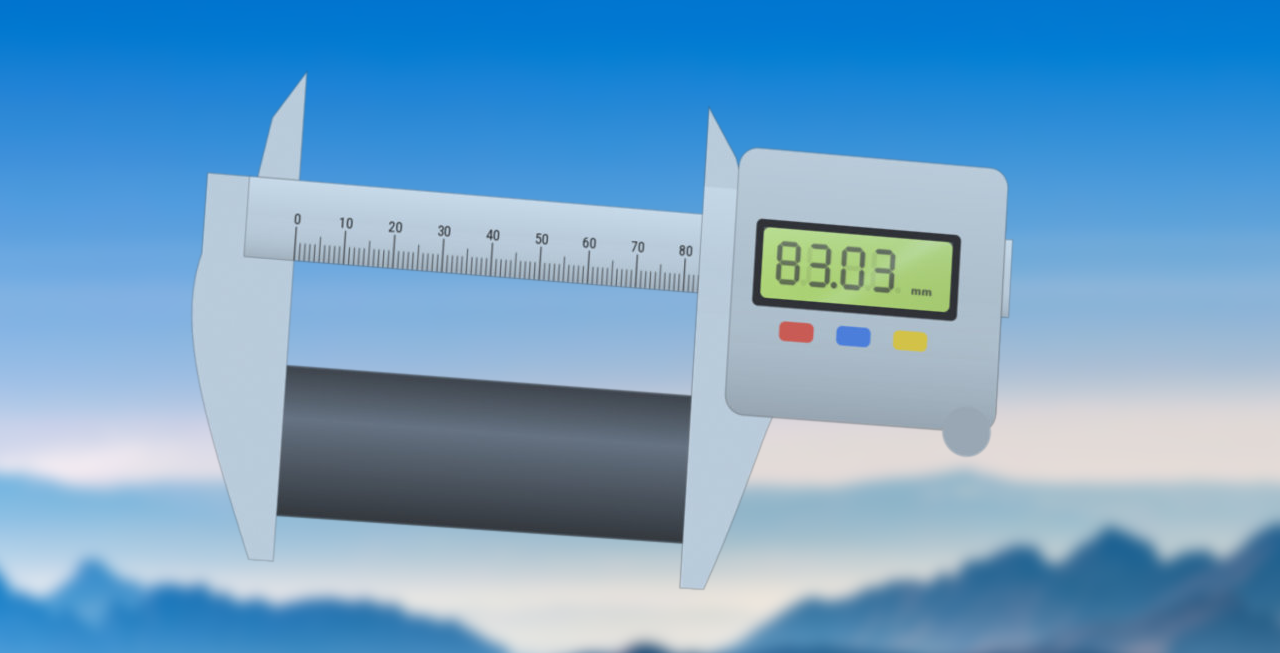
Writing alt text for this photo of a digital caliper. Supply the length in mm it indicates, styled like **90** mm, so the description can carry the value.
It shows **83.03** mm
